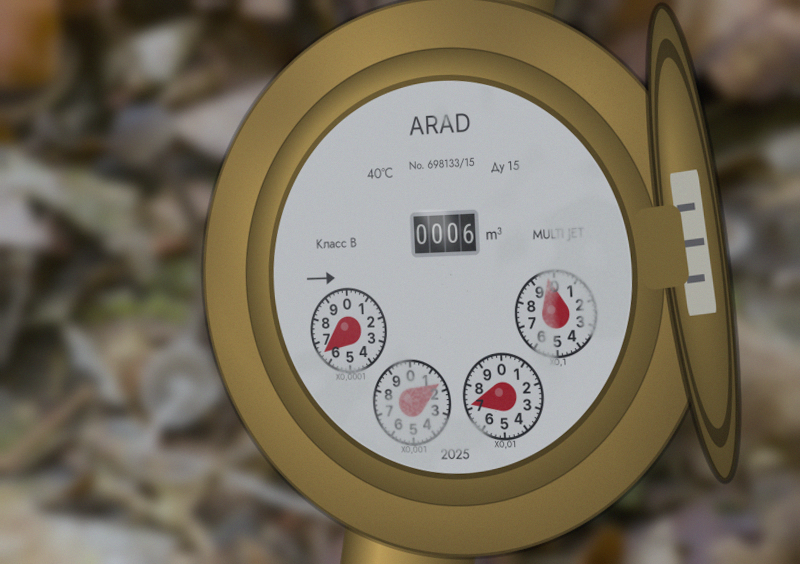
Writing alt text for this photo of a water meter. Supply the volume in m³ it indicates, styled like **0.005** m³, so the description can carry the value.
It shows **5.9716** m³
